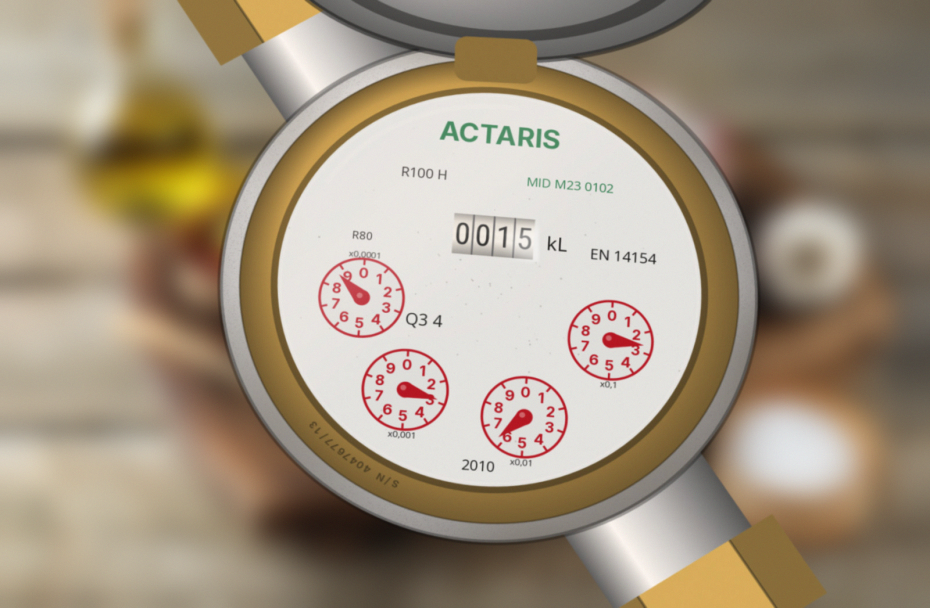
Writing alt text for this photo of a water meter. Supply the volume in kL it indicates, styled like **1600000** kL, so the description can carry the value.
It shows **15.2628** kL
